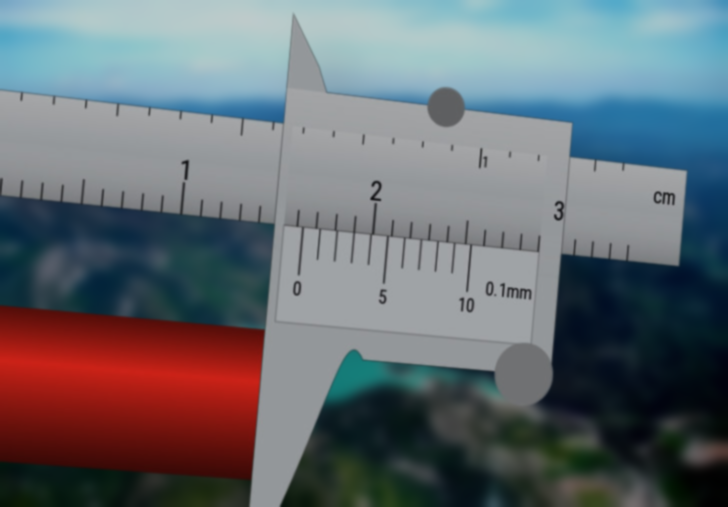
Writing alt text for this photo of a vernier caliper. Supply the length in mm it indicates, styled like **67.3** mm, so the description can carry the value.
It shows **16.3** mm
